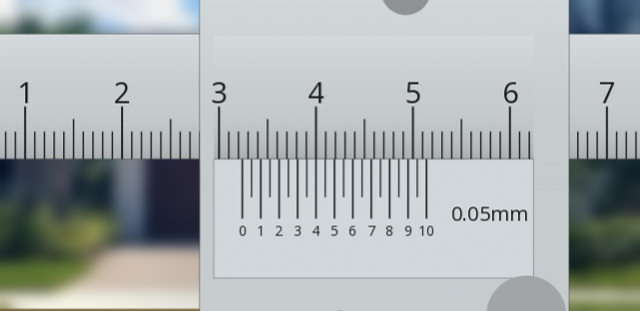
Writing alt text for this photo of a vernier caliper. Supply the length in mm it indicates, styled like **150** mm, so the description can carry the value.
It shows **32.4** mm
